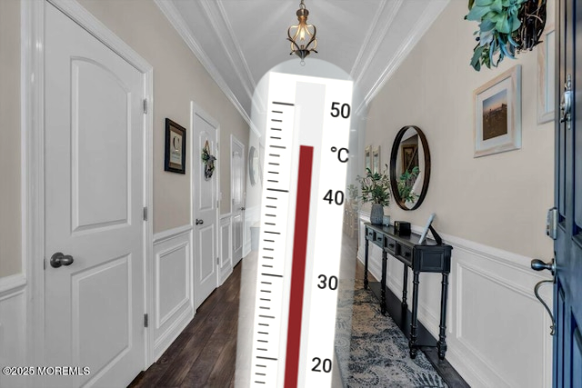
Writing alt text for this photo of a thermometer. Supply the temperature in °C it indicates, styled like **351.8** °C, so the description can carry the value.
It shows **45.5** °C
